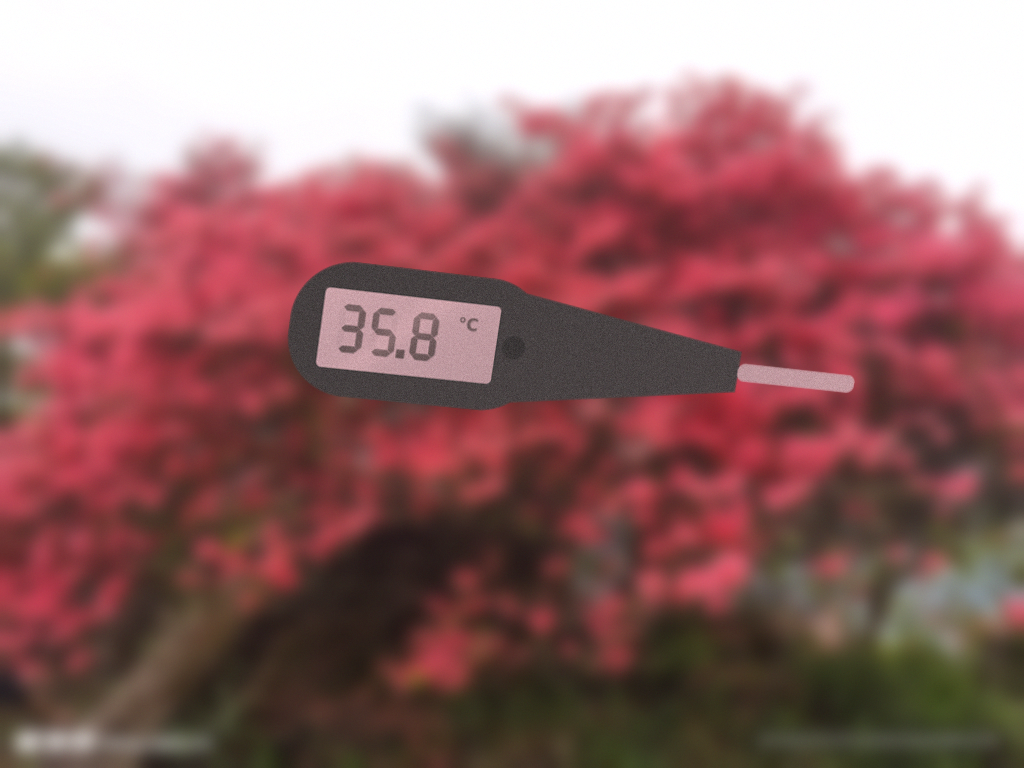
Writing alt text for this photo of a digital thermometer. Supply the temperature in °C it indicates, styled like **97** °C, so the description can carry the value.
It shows **35.8** °C
